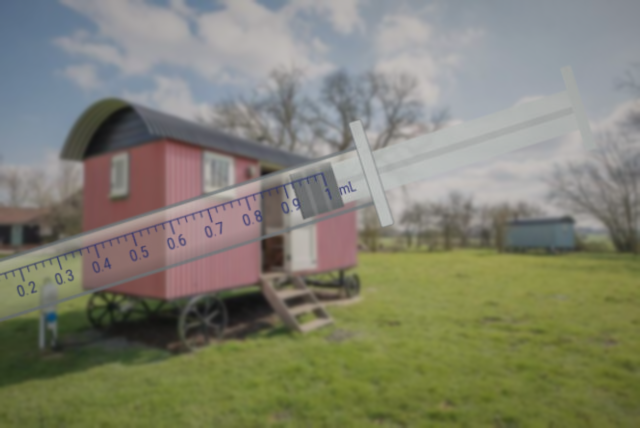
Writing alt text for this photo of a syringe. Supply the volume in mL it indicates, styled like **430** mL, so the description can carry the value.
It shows **0.92** mL
